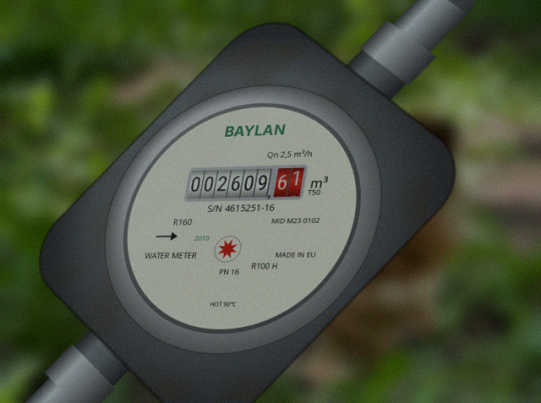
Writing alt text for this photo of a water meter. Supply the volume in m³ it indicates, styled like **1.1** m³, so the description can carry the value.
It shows **2609.61** m³
